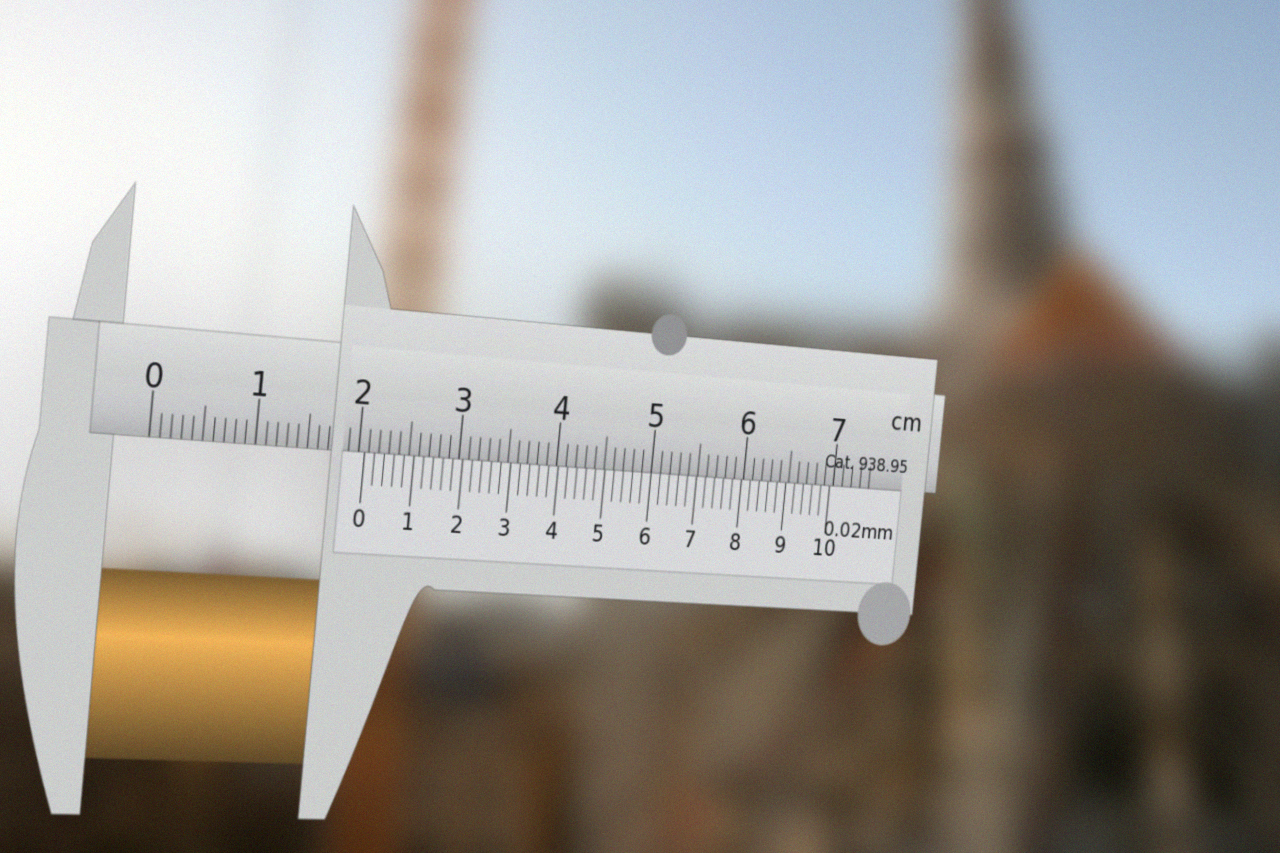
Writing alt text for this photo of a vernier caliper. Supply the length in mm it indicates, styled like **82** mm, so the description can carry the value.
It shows **20.6** mm
